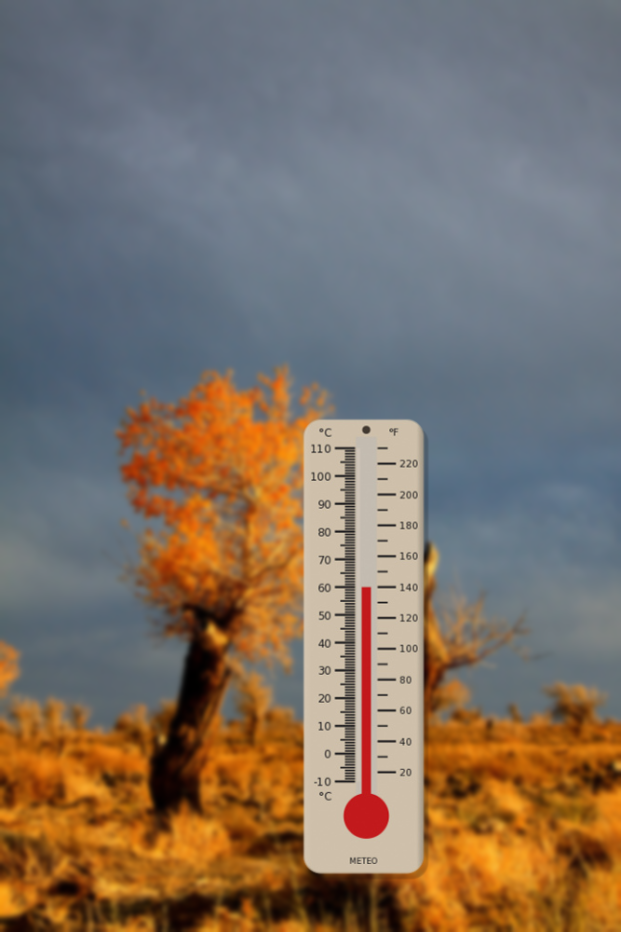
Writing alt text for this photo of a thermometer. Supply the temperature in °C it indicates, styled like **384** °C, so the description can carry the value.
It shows **60** °C
